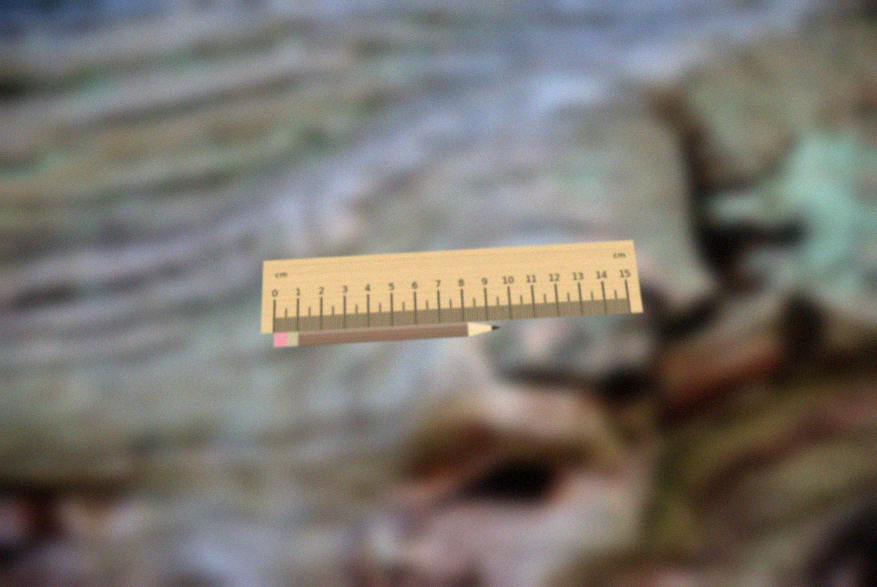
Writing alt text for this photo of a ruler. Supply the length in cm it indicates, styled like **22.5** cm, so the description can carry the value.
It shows **9.5** cm
